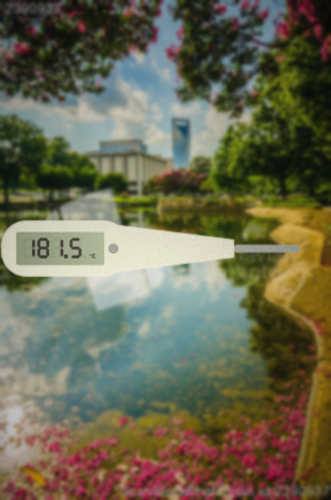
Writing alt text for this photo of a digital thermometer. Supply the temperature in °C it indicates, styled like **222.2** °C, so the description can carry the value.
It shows **181.5** °C
